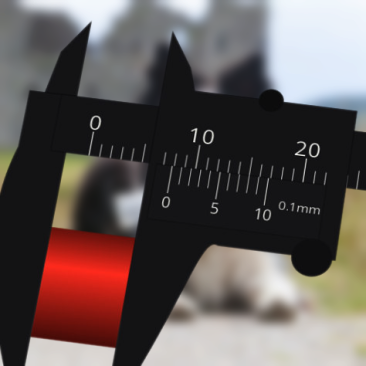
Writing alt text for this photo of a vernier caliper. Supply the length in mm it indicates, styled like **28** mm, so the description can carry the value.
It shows **7.8** mm
